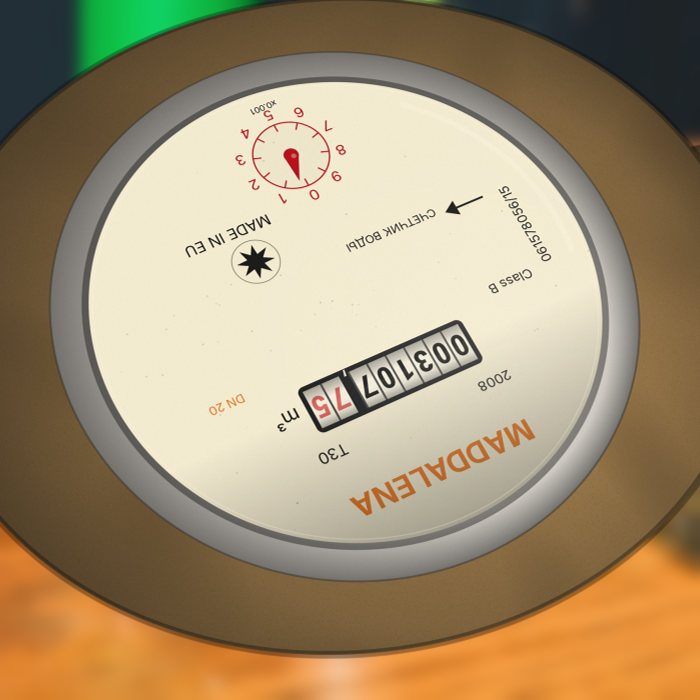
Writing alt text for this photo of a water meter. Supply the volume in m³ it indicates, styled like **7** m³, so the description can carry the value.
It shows **3107.750** m³
